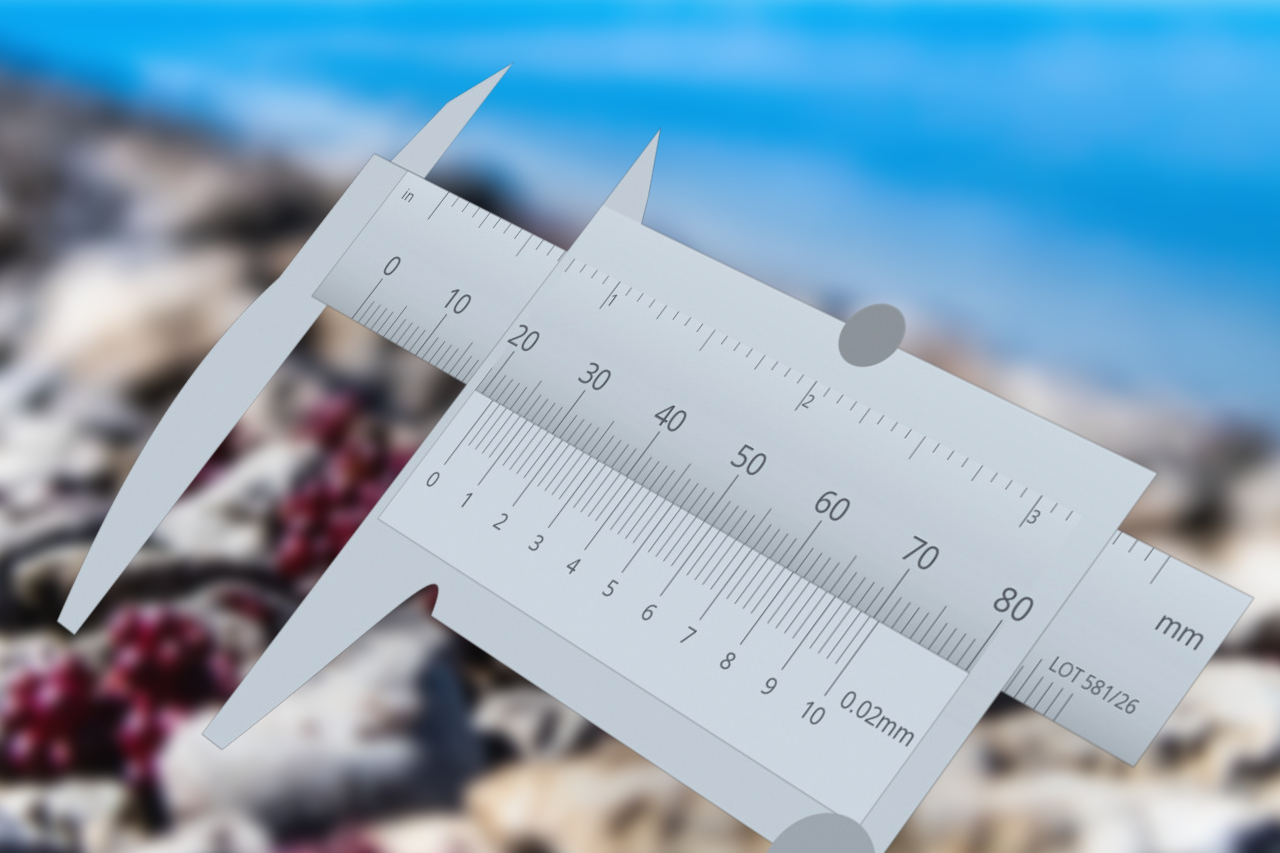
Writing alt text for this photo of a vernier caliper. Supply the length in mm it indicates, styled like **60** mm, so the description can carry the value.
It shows **21.6** mm
